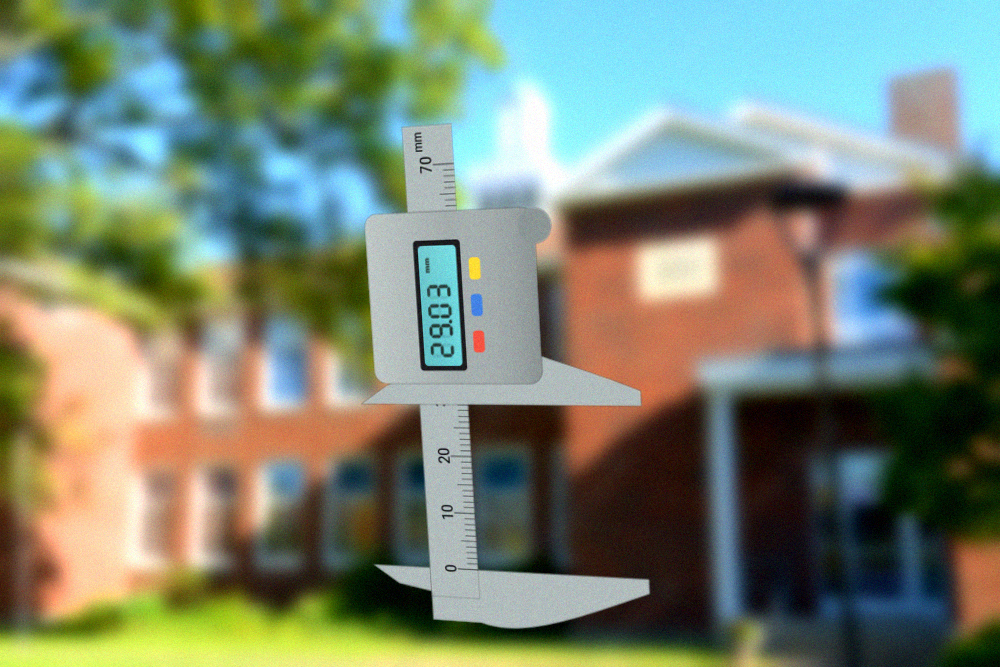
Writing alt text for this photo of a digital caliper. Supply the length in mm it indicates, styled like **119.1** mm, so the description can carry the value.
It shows **29.03** mm
